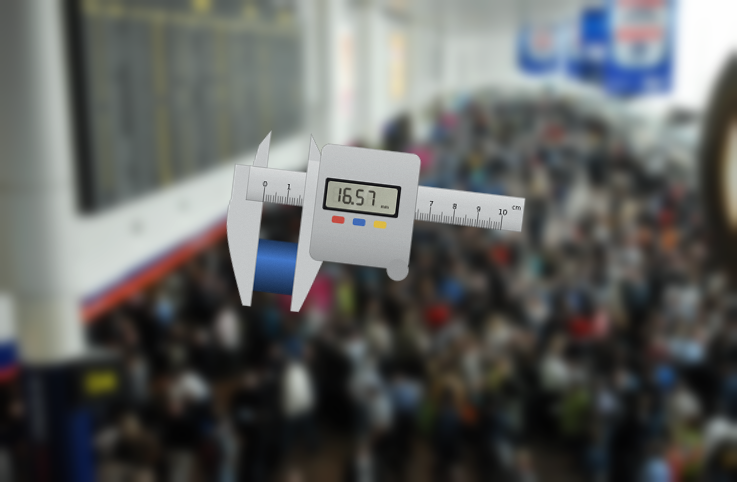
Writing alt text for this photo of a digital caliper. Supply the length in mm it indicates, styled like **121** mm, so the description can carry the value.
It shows **16.57** mm
